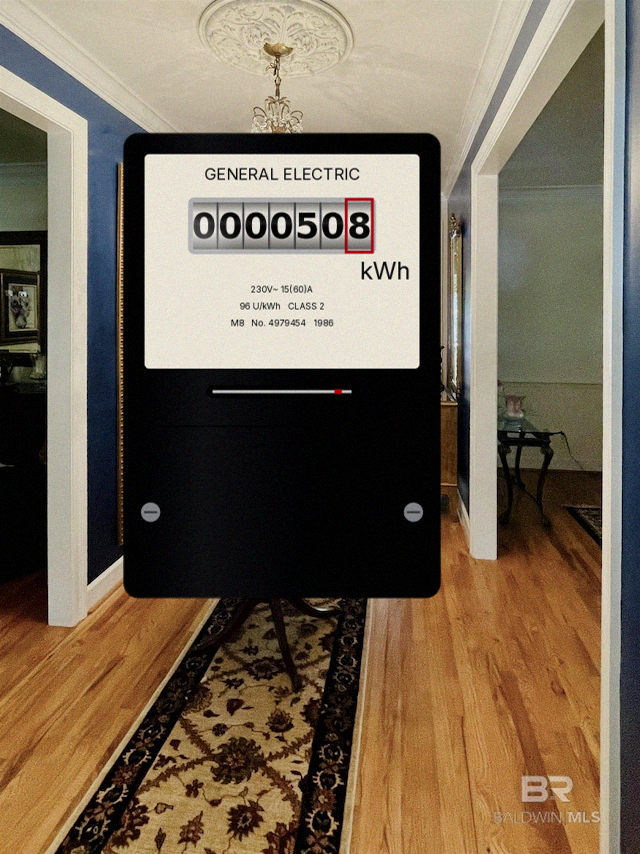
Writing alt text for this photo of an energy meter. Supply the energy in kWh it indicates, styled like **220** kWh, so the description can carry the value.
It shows **50.8** kWh
